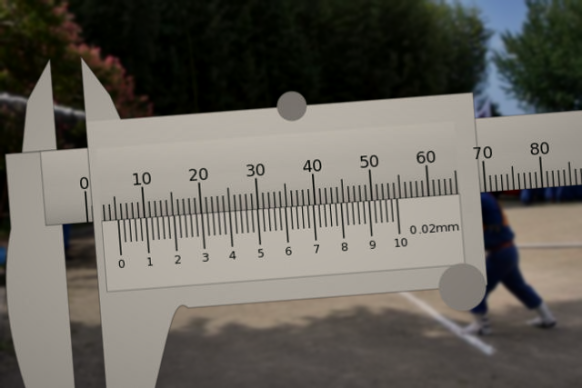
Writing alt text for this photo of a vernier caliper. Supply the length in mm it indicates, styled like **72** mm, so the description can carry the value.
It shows **5.4** mm
